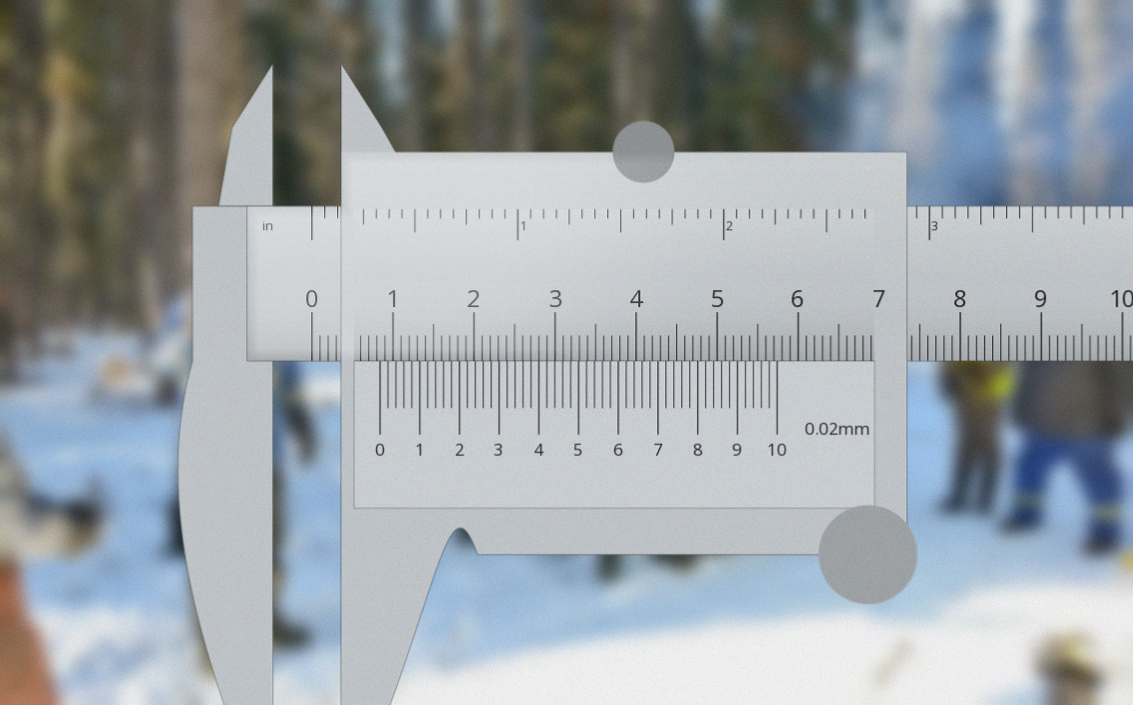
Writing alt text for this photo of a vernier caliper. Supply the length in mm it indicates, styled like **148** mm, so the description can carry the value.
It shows **8.4** mm
